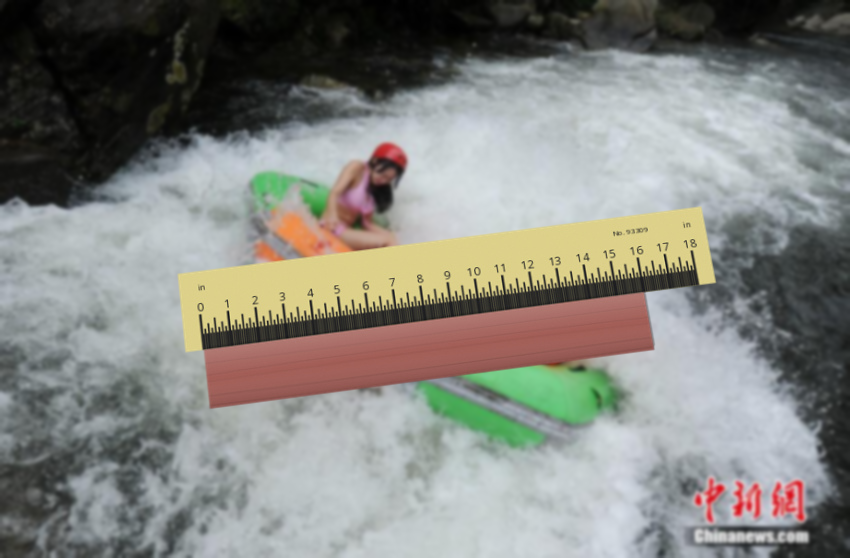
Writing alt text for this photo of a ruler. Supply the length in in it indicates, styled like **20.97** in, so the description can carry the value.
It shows **16** in
